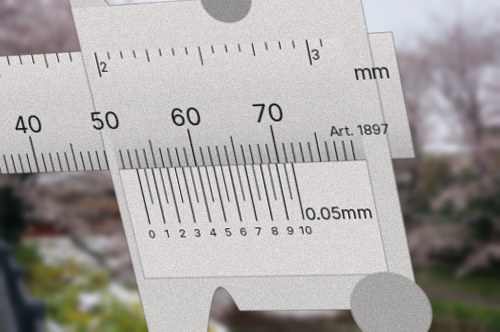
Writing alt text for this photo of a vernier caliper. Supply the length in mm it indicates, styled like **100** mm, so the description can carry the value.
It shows **52.6** mm
